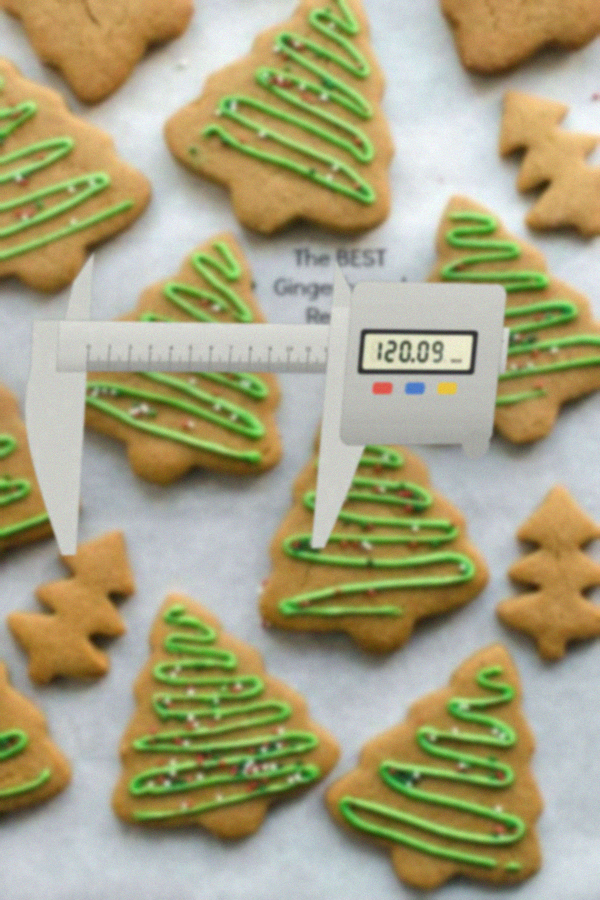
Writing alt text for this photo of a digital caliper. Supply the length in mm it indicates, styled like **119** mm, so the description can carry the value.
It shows **120.09** mm
